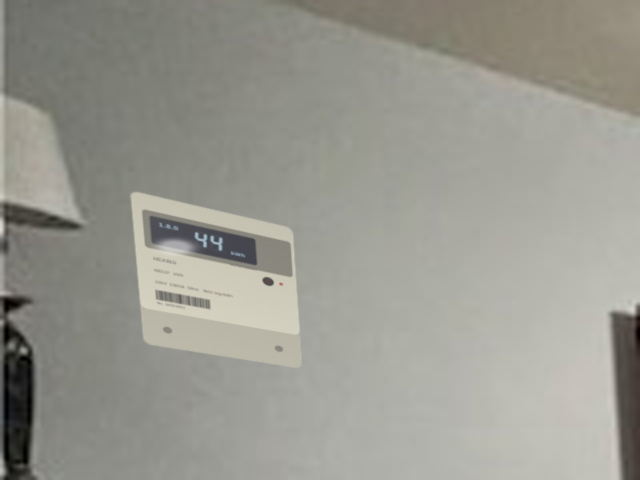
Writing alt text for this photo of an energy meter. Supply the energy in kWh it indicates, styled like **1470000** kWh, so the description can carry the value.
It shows **44** kWh
